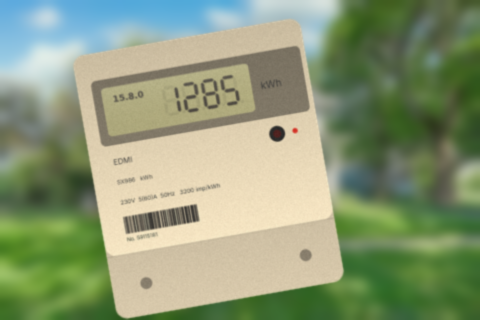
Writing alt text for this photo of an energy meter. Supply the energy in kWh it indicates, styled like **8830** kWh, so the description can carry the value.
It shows **1285** kWh
